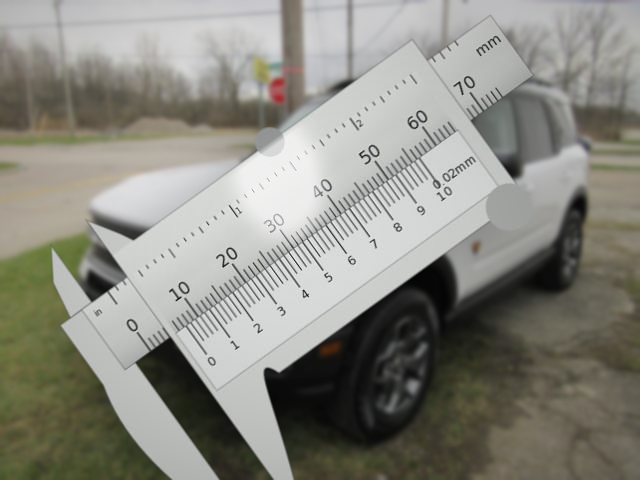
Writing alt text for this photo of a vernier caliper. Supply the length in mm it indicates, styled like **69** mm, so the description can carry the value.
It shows **7.4** mm
